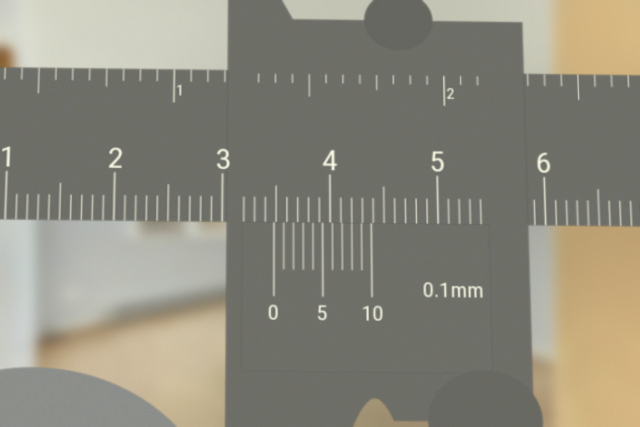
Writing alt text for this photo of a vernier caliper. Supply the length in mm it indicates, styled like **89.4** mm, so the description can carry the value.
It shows **34.8** mm
